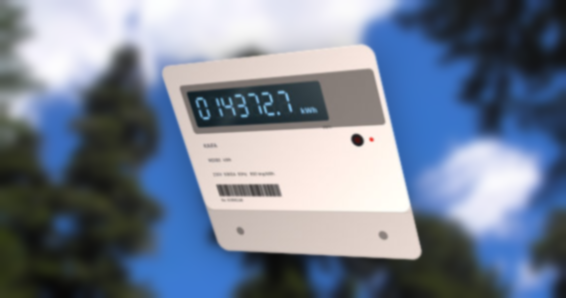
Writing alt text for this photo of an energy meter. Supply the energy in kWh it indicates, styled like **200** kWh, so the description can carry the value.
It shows **14372.7** kWh
